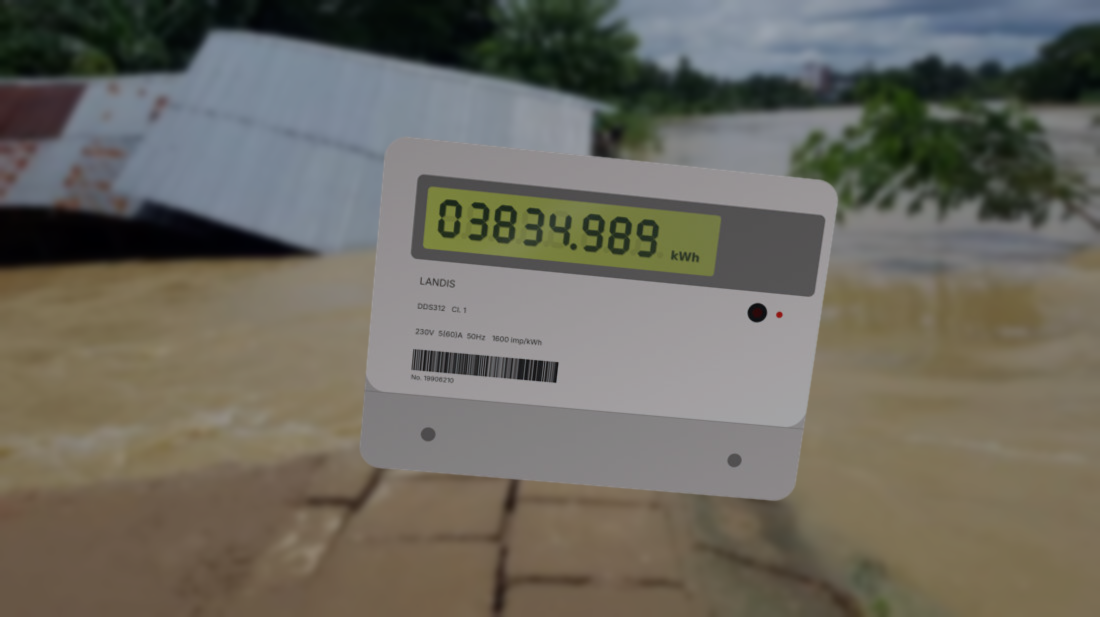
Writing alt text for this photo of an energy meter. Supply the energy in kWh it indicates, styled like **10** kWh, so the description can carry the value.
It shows **3834.989** kWh
